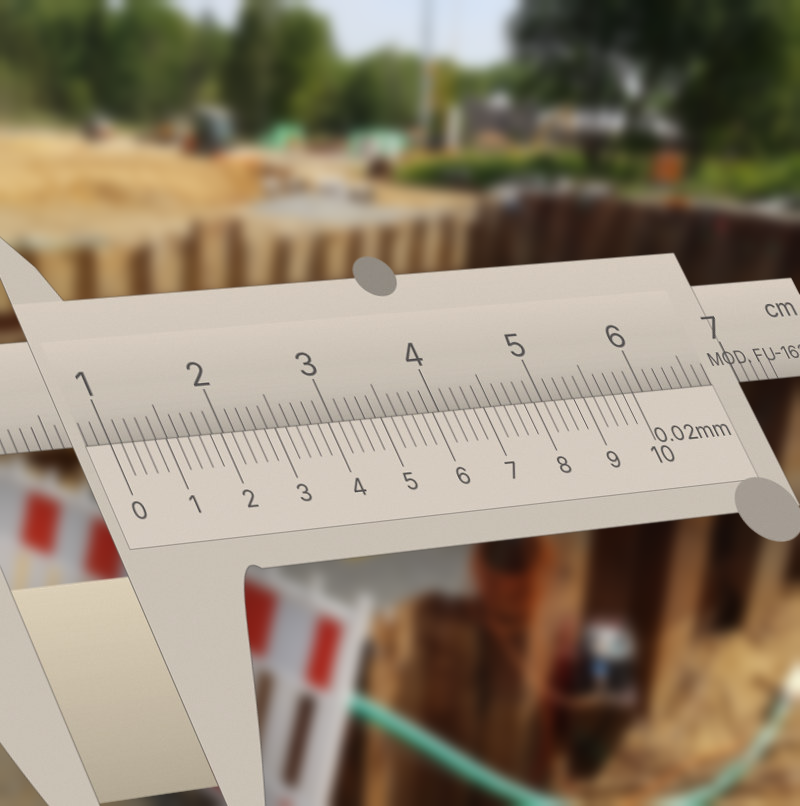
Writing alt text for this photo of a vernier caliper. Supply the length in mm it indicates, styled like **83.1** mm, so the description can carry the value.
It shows **10.0** mm
